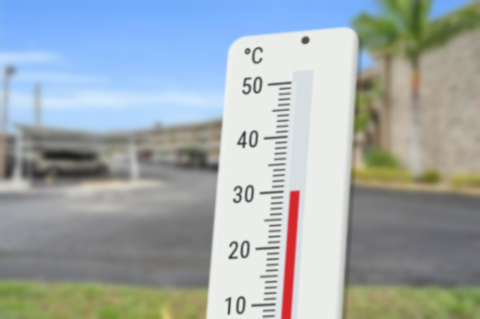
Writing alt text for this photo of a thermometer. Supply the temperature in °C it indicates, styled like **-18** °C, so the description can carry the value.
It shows **30** °C
